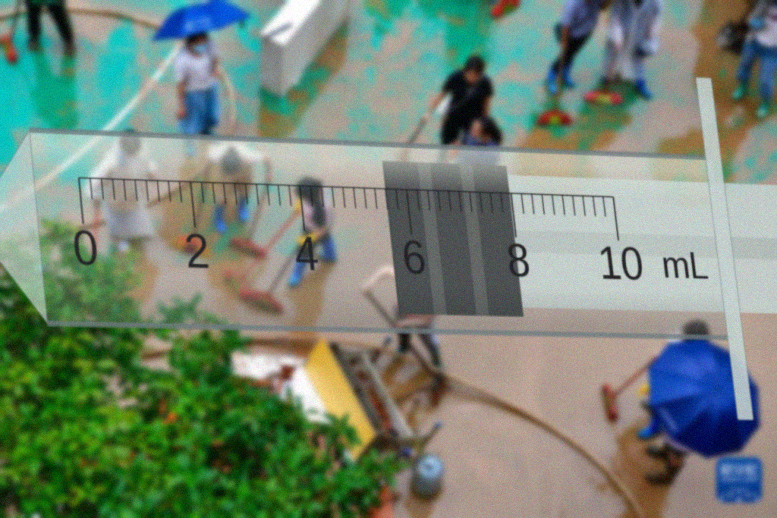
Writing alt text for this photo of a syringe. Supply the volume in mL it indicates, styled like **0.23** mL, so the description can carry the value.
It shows **5.6** mL
